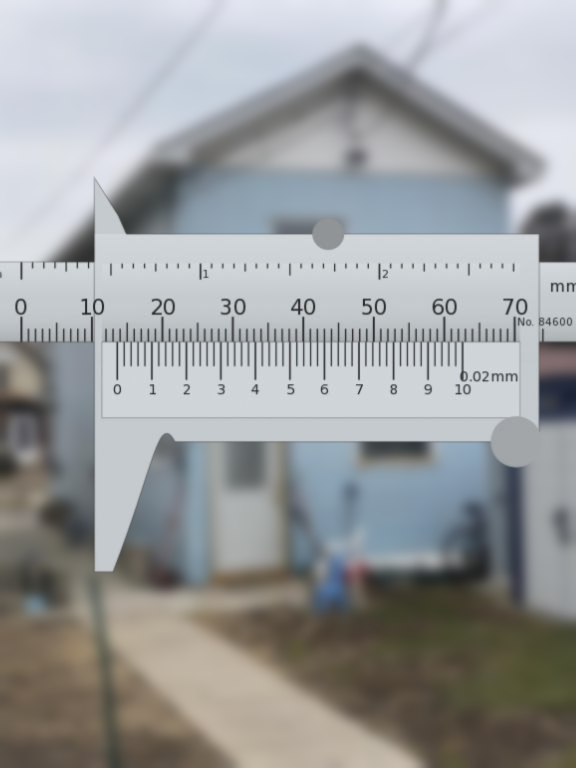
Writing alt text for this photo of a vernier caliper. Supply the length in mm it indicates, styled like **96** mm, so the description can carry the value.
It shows **13.6** mm
